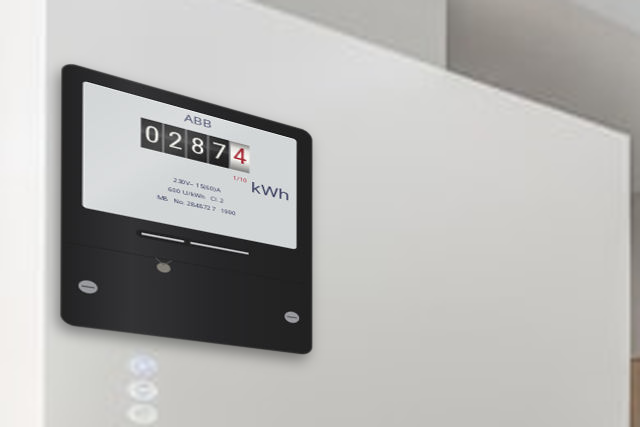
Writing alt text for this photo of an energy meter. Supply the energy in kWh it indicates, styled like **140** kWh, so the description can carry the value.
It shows **287.4** kWh
